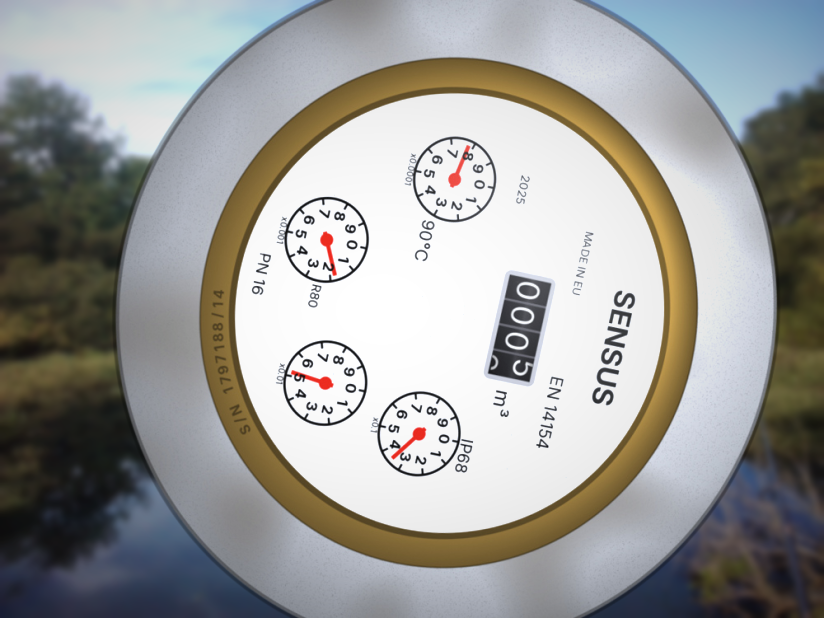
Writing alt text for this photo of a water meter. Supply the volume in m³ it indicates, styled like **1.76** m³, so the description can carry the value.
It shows **5.3517** m³
